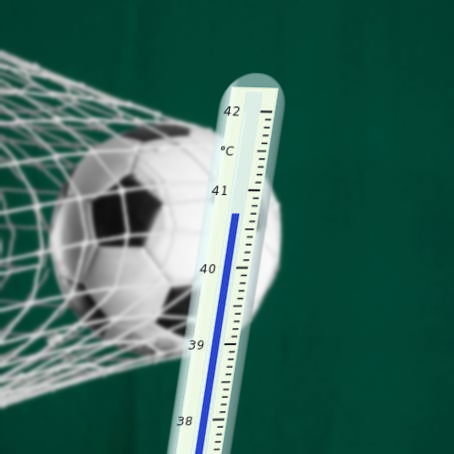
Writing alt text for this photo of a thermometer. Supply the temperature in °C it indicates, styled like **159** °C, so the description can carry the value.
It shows **40.7** °C
